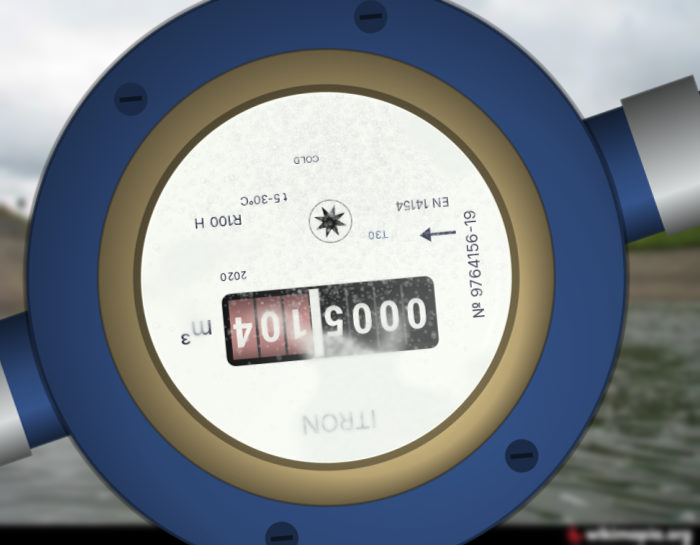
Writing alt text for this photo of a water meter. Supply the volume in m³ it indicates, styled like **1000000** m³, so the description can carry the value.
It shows **5.104** m³
